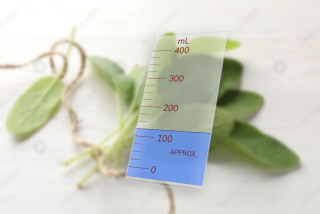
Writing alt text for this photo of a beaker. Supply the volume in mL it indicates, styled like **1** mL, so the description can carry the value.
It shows **125** mL
